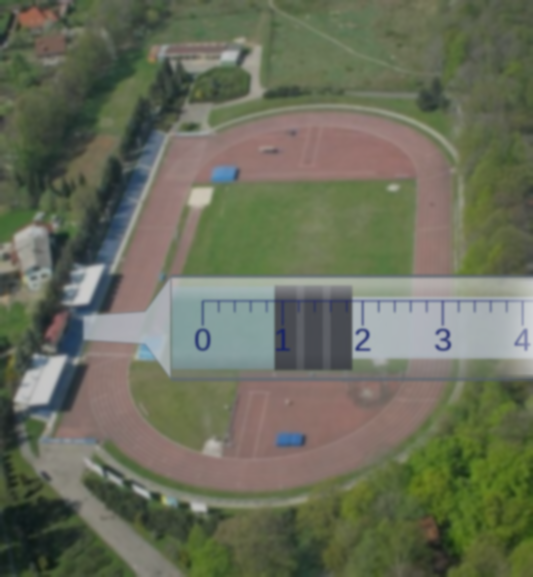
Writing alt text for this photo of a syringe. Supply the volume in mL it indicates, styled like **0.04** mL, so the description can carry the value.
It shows **0.9** mL
